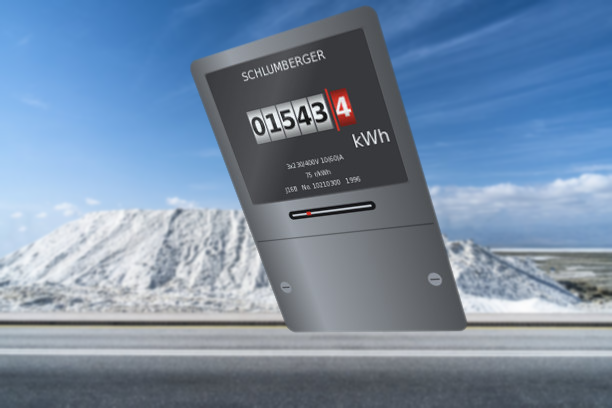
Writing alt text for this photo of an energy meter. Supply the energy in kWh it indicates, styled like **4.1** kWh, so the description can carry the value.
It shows **1543.4** kWh
